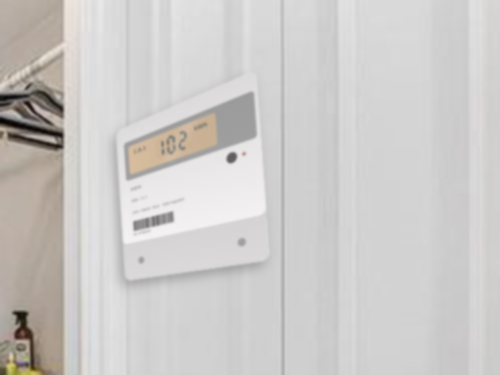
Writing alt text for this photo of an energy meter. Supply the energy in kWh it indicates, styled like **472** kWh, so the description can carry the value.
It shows **102** kWh
